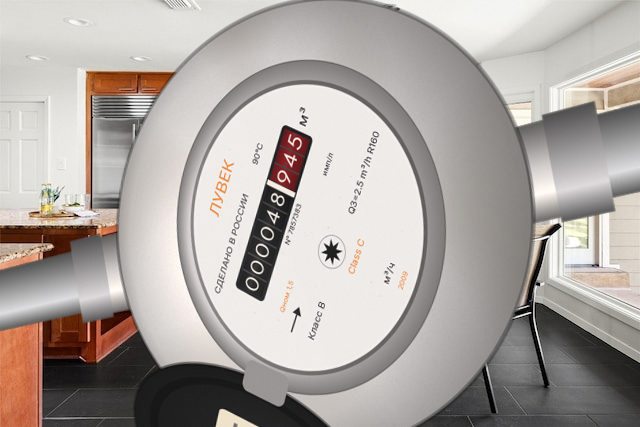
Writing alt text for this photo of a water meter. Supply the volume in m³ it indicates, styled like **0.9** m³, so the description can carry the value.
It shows **48.945** m³
